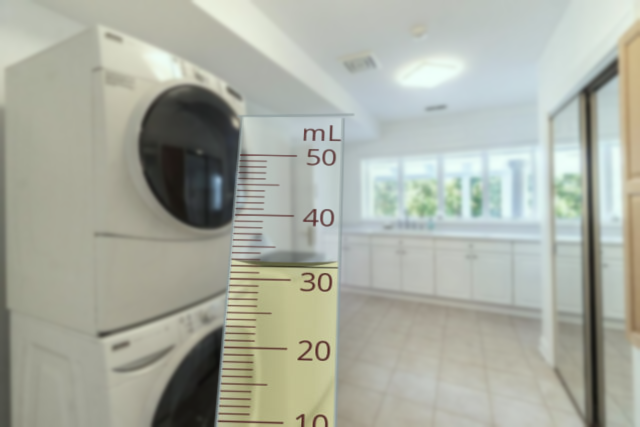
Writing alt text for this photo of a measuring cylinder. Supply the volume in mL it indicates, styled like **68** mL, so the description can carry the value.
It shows **32** mL
